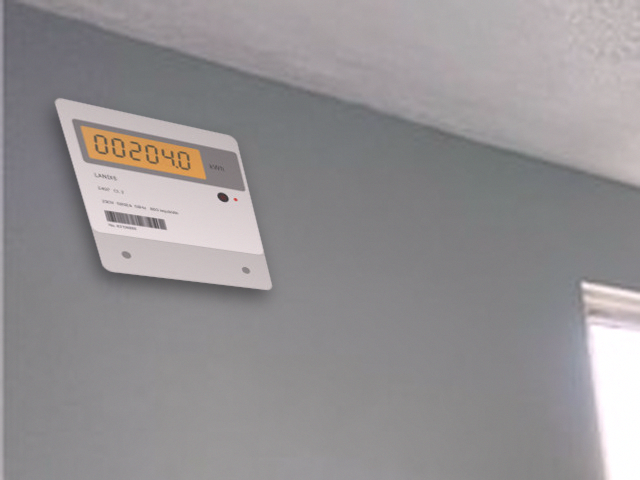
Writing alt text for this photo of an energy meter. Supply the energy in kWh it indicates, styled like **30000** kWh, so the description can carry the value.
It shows **204.0** kWh
